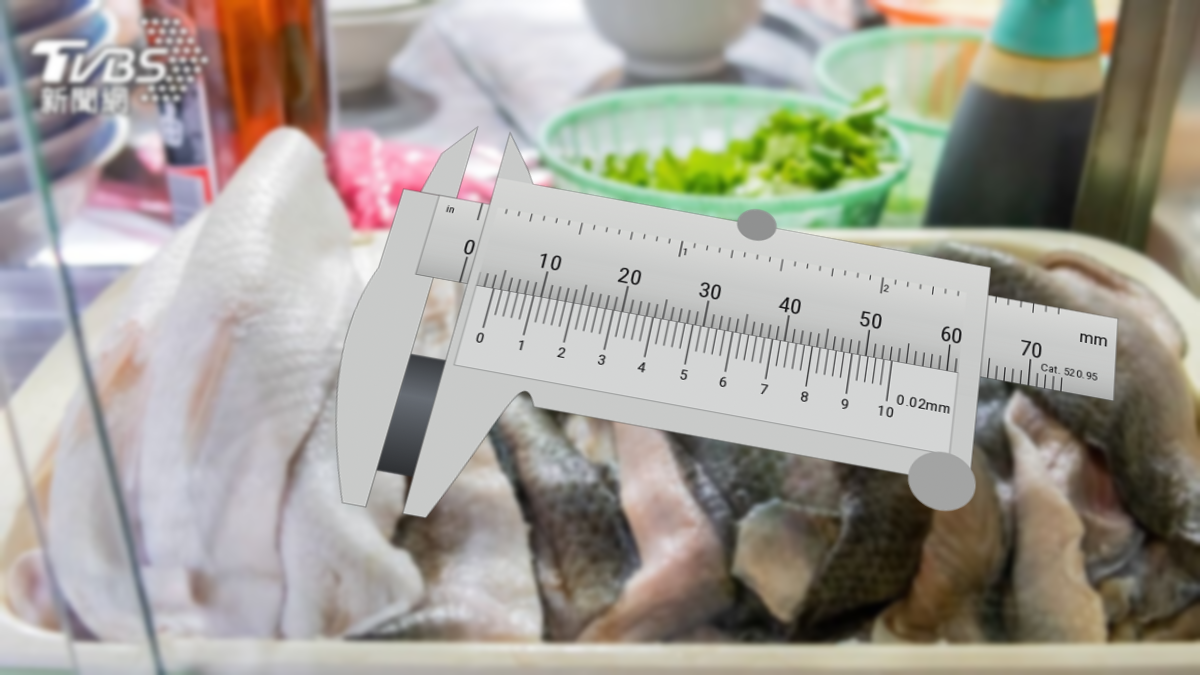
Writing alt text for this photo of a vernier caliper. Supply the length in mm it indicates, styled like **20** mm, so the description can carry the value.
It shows **4.2** mm
